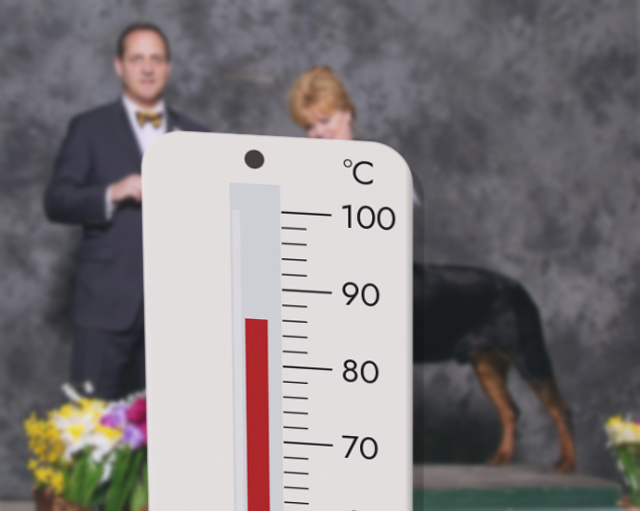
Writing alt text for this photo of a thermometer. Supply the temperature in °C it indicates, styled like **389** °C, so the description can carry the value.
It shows **86** °C
